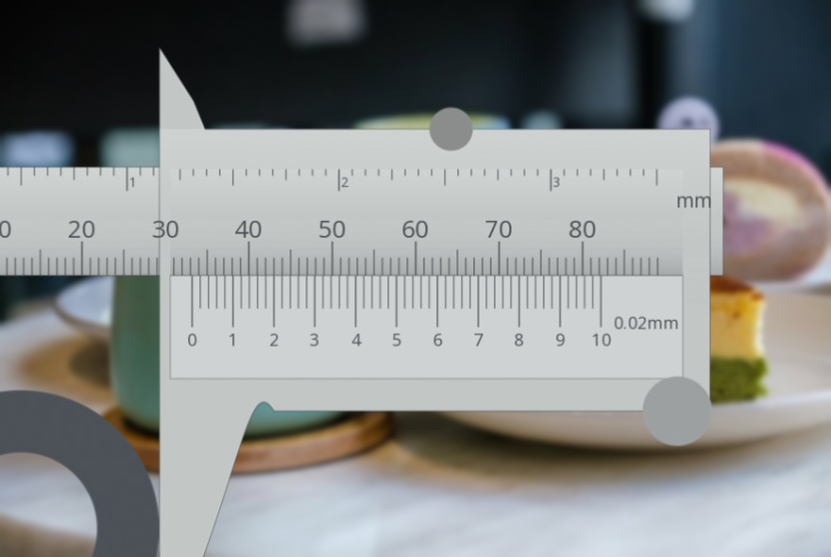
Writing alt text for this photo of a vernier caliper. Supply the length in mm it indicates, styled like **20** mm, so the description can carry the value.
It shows **33.2** mm
